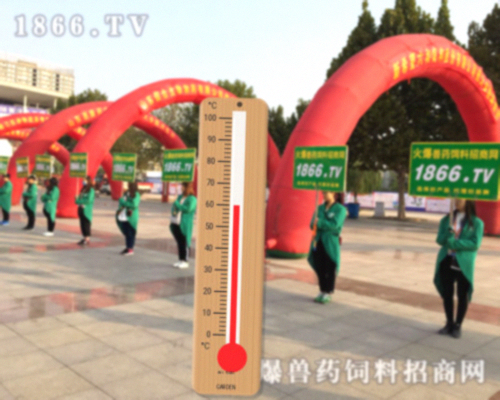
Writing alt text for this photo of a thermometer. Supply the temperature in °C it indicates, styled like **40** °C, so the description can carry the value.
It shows **60** °C
